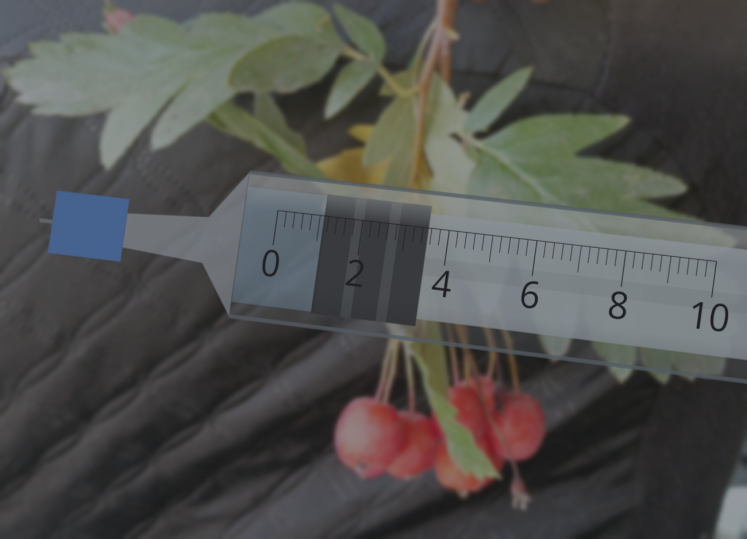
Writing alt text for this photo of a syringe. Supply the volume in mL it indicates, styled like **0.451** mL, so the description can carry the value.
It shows **1.1** mL
